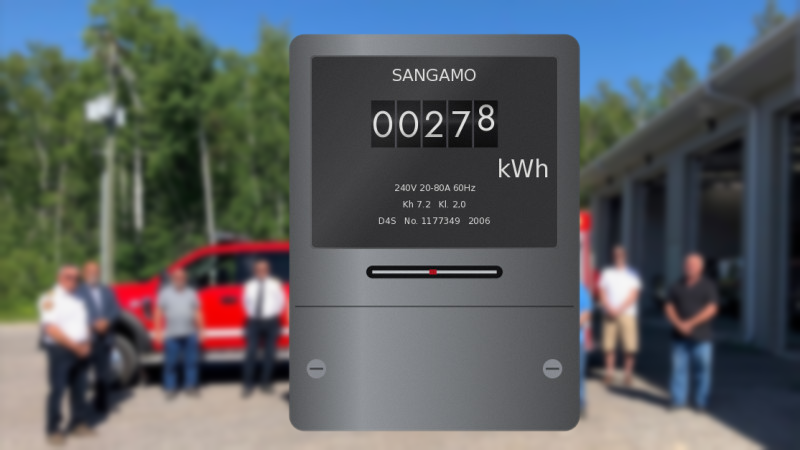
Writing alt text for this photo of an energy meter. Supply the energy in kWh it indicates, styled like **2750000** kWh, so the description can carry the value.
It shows **278** kWh
